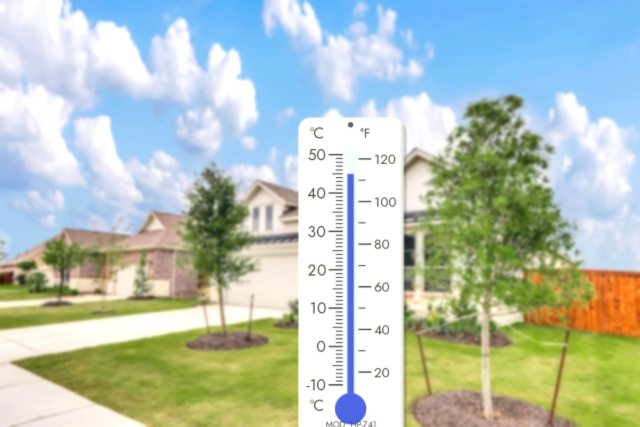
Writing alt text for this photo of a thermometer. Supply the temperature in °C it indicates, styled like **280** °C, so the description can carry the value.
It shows **45** °C
